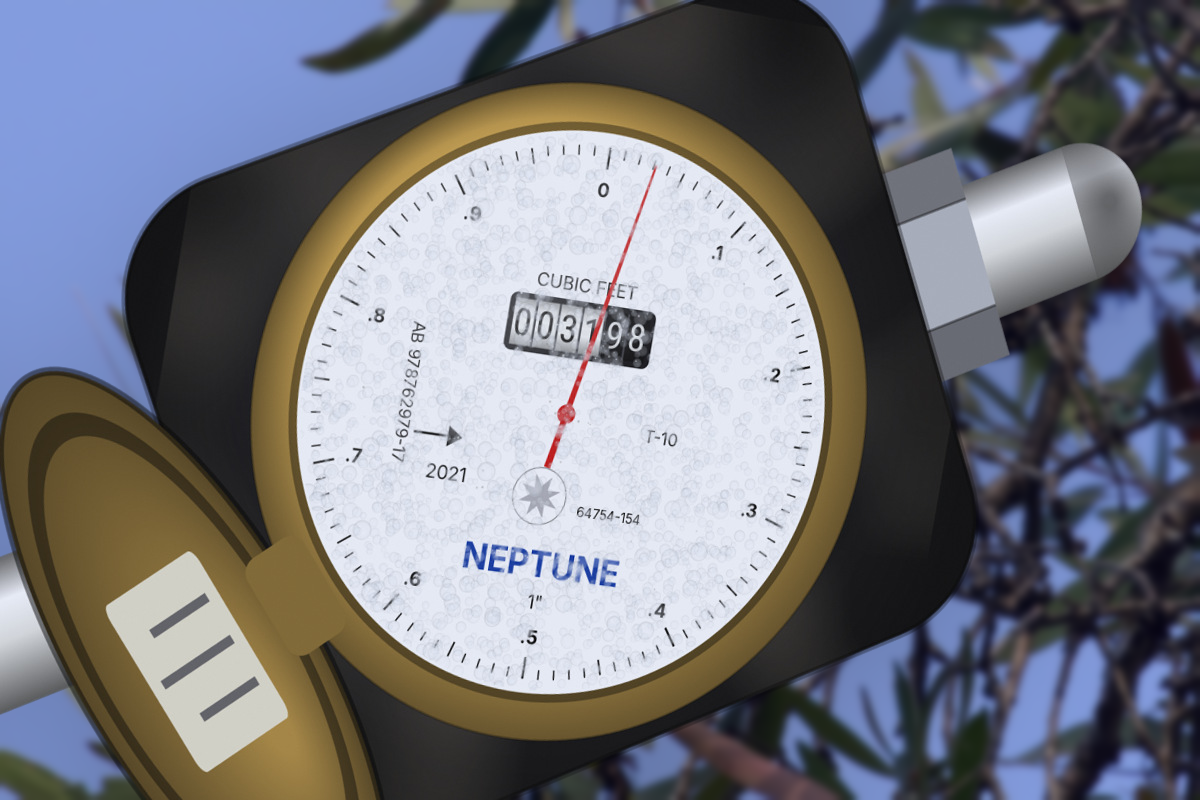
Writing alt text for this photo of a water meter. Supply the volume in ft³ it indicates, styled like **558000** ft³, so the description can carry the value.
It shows **3198.03** ft³
